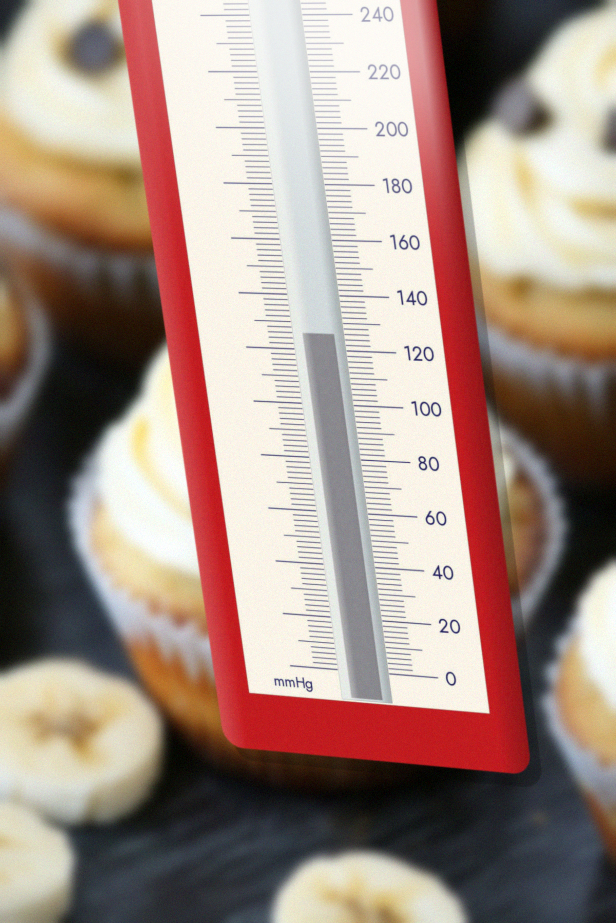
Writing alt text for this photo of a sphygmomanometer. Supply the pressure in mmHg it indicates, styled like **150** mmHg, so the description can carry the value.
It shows **126** mmHg
